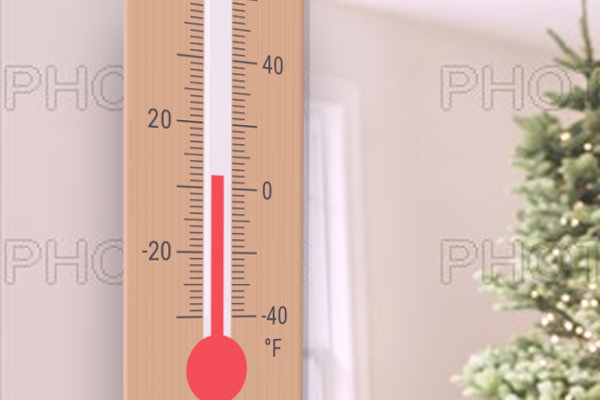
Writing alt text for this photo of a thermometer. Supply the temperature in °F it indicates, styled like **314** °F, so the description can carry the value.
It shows **4** °F
